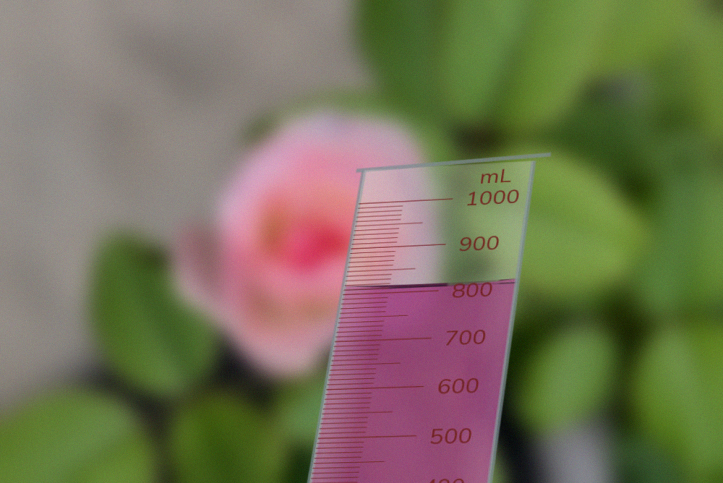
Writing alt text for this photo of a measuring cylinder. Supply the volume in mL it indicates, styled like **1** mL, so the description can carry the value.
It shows **810** mL
